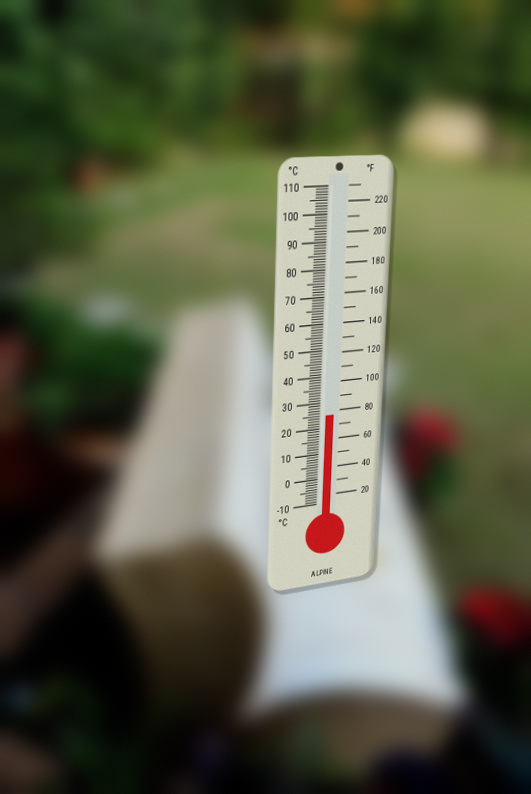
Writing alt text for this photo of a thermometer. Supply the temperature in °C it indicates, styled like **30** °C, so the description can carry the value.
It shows **25** °C
